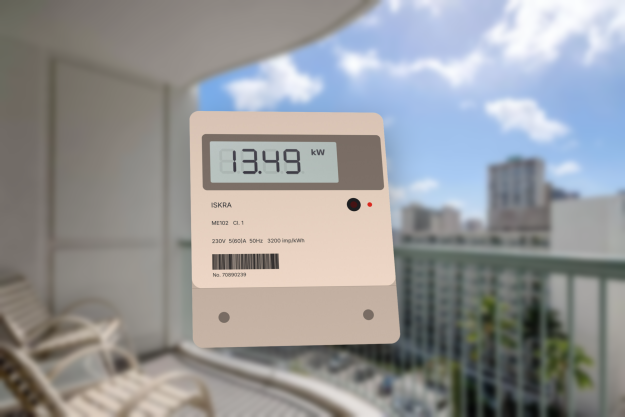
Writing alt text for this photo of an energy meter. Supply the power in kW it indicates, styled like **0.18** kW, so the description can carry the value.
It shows **13.49** kW
